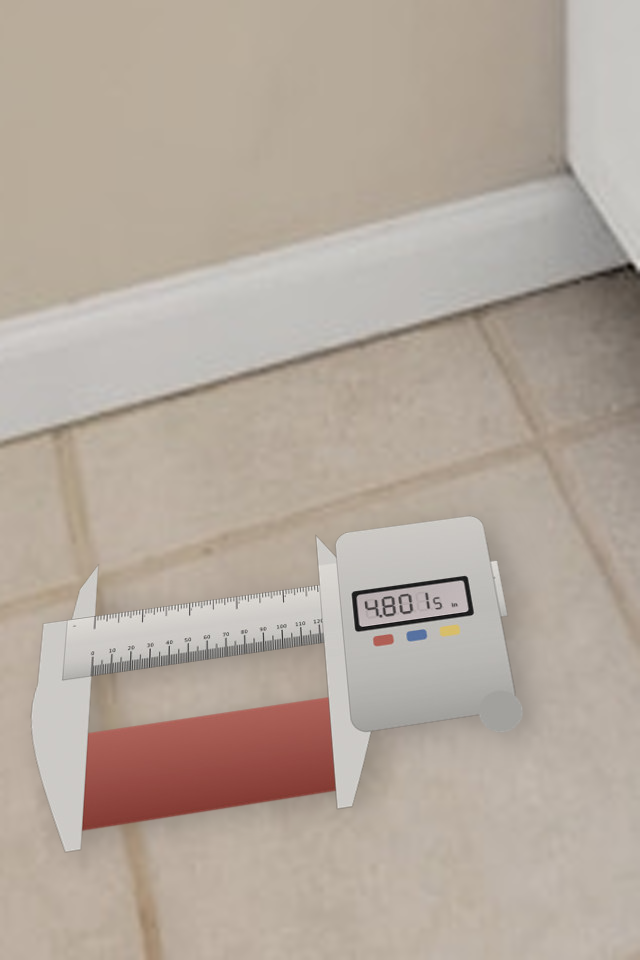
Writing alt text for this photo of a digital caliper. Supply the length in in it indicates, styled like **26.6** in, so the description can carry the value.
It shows **4.8015** in
